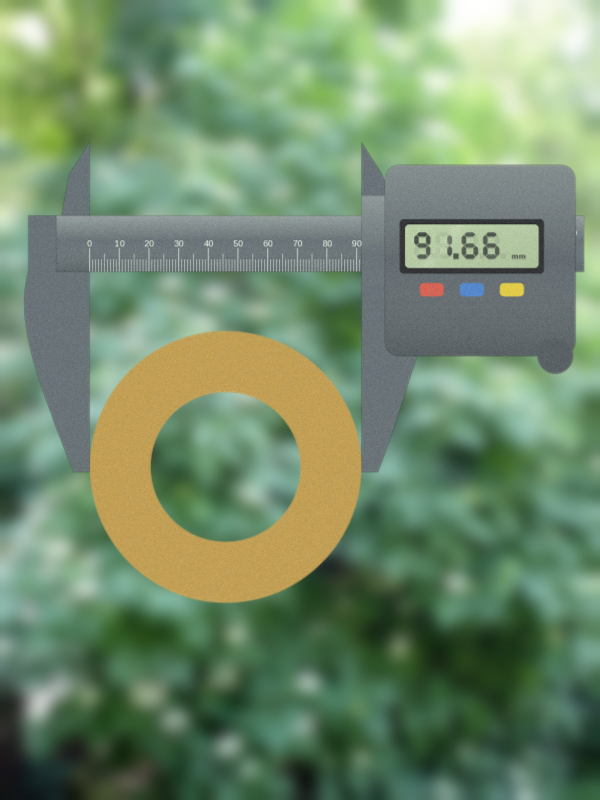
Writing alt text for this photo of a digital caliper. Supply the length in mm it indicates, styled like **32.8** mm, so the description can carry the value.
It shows **91.66** mm
